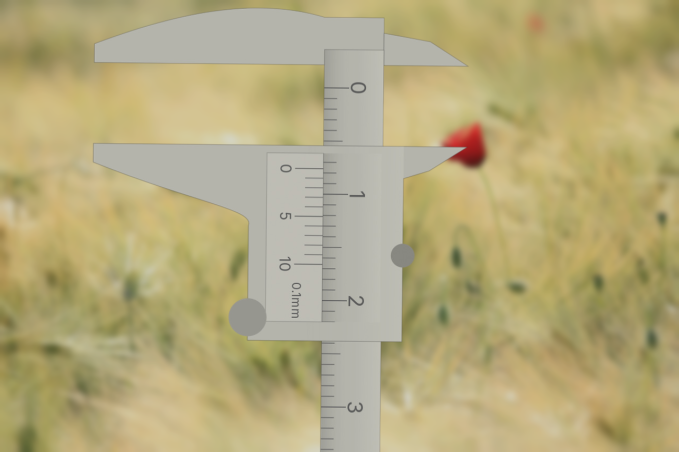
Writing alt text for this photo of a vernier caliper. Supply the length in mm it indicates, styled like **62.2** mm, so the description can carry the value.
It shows **7.6** mm
